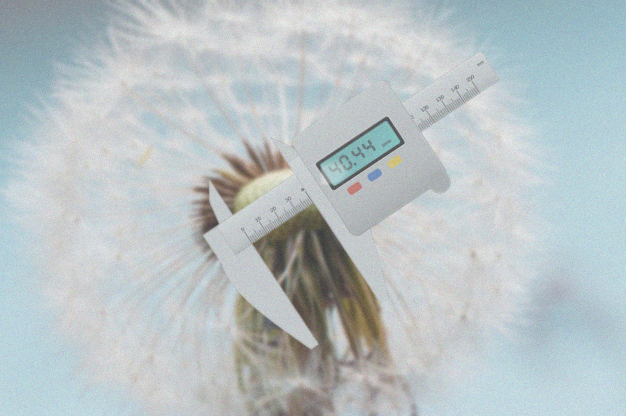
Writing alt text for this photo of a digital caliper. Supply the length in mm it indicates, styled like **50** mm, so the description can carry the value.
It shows **40.44** mm
